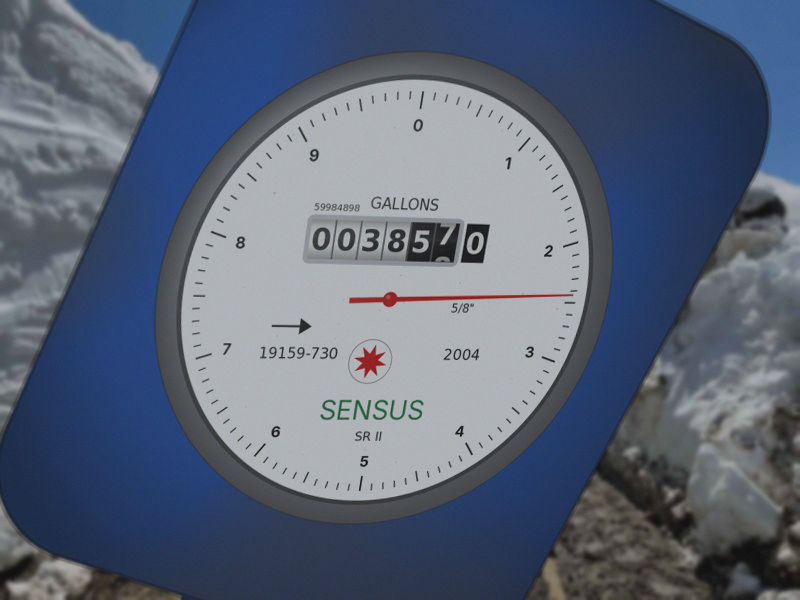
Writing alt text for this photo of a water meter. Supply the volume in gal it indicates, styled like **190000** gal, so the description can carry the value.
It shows **38572.4** gal
